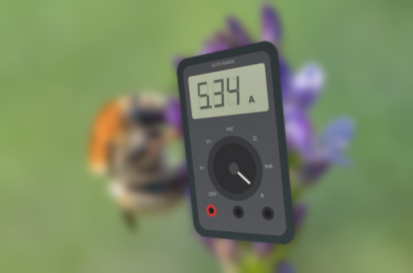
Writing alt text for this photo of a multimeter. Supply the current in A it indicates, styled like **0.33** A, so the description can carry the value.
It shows **5.34** A
